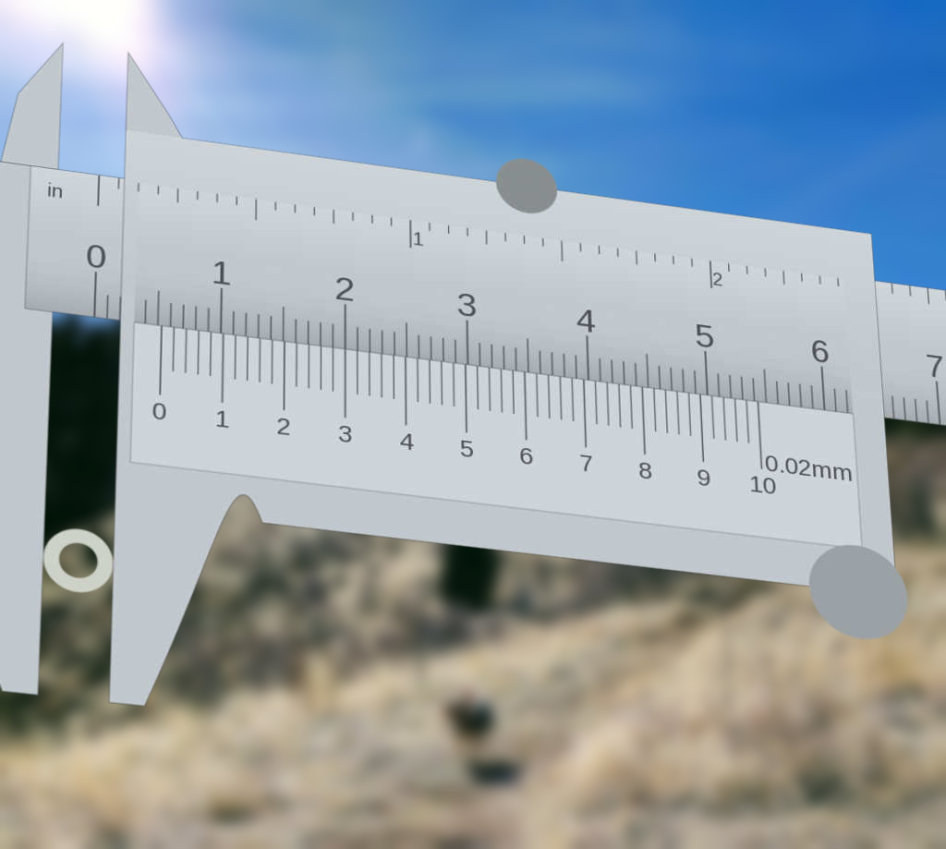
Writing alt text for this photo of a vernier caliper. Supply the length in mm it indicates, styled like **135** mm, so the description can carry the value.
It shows **5.3** mm
